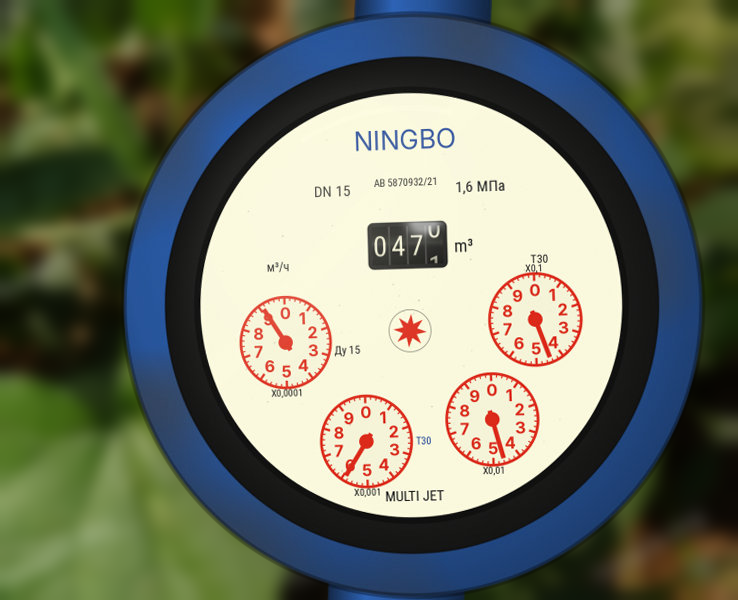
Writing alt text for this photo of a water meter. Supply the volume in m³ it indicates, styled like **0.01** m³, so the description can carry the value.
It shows **470.4459** m³
